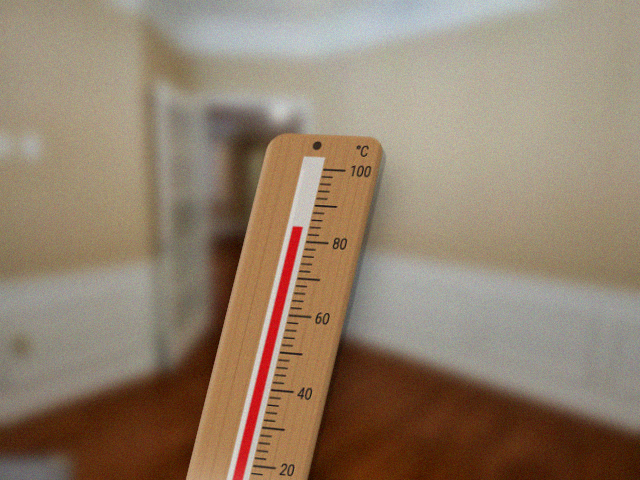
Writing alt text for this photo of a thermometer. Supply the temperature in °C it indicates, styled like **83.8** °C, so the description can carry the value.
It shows **84** °C
